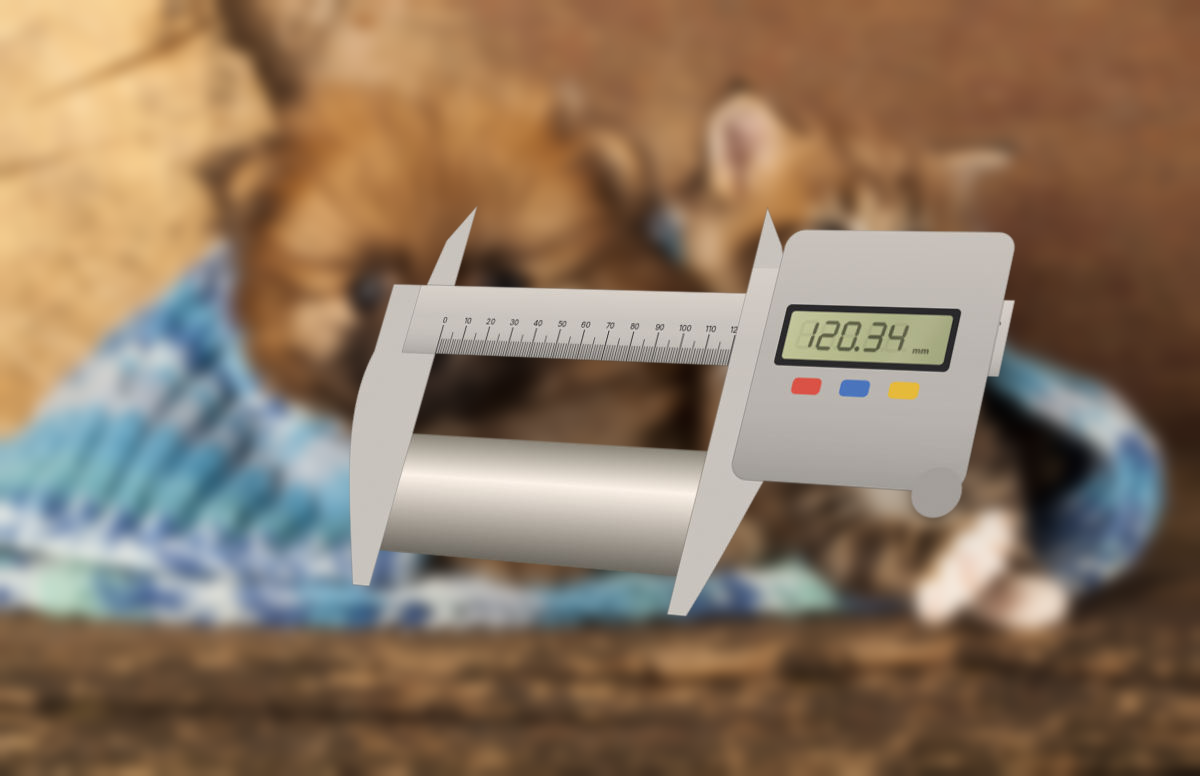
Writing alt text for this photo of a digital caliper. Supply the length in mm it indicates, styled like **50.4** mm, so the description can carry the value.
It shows **120.34** mm
